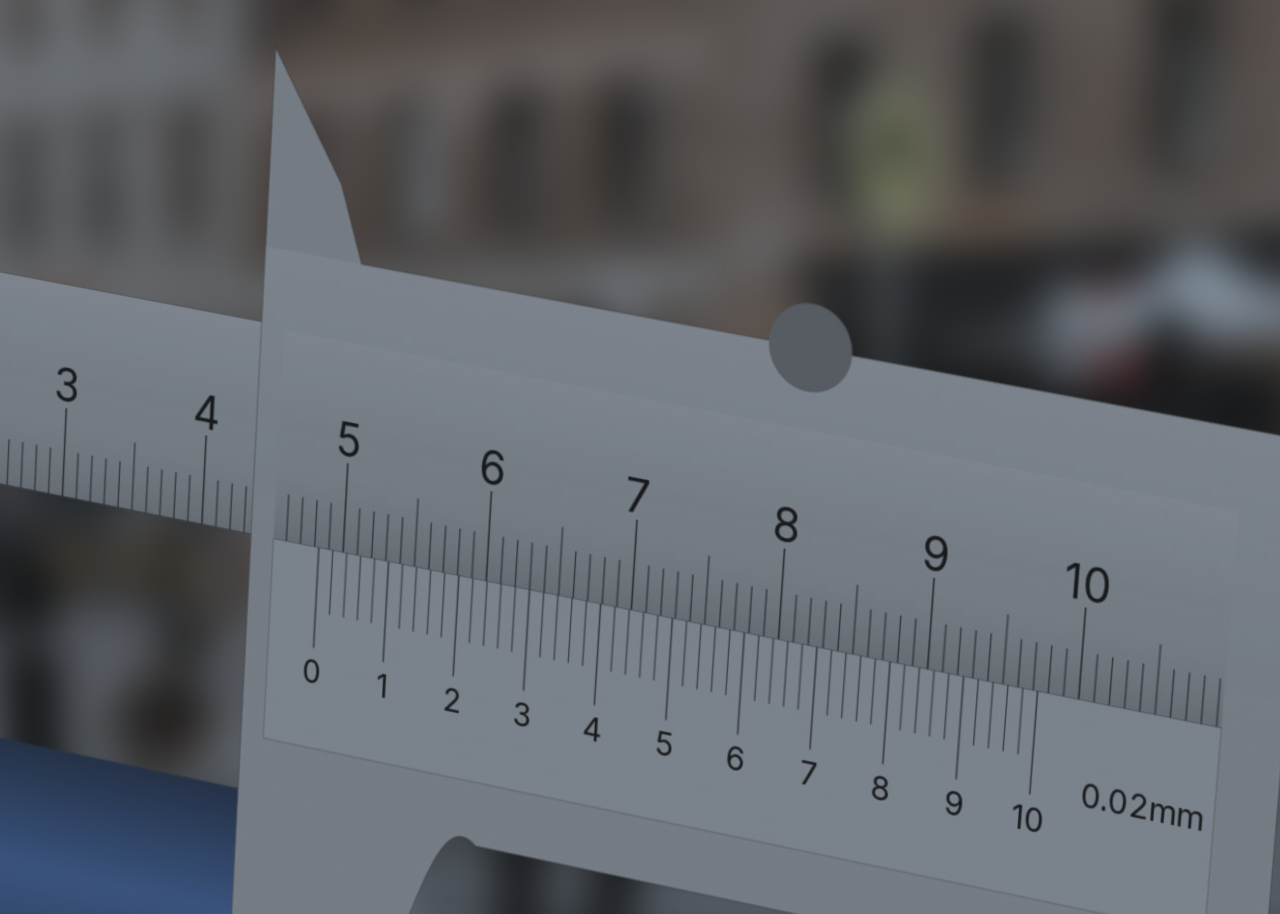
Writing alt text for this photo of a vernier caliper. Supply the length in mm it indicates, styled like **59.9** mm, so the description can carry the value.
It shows **48.3** mm
